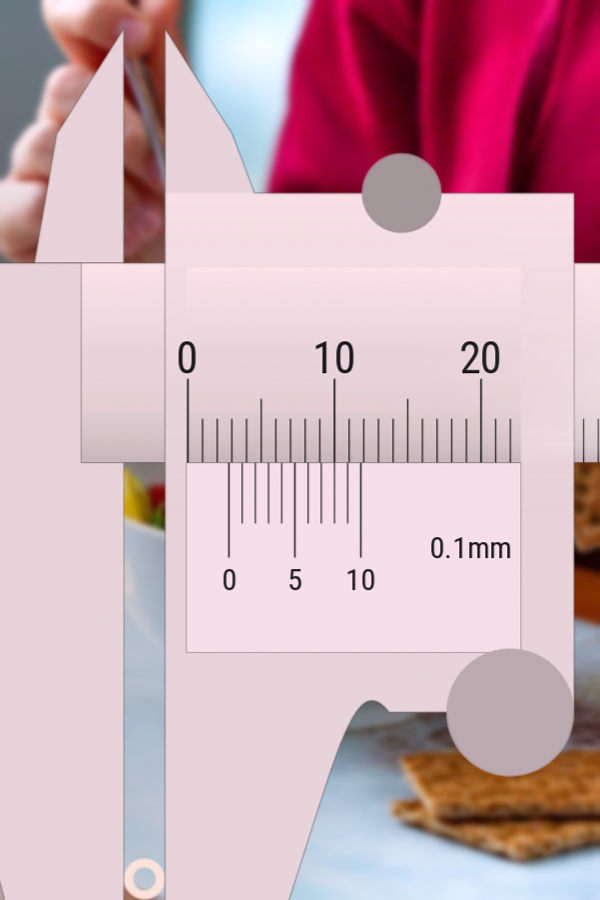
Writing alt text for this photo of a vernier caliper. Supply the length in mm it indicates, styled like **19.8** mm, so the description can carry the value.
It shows **2.8** mm
